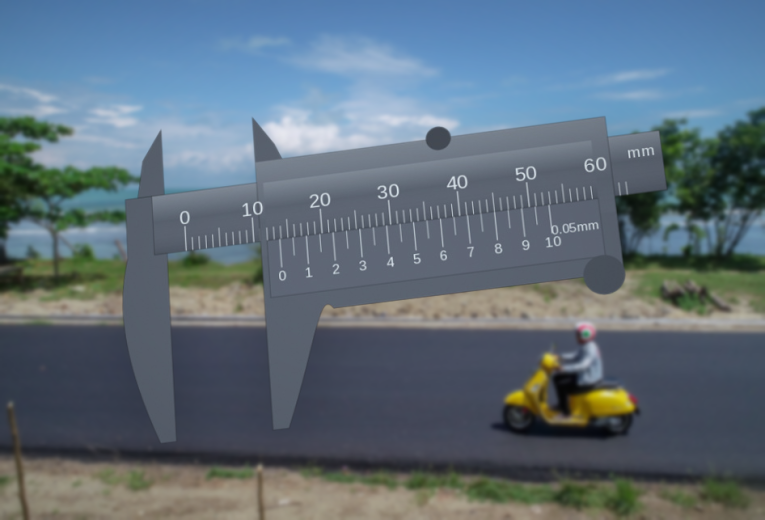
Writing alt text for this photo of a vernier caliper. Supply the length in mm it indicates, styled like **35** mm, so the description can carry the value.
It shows **13.8** mm
